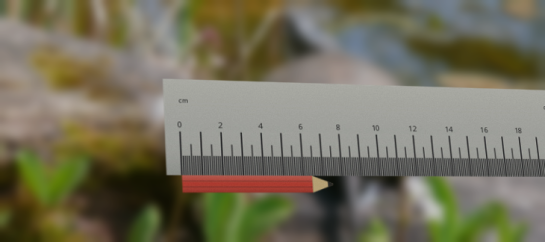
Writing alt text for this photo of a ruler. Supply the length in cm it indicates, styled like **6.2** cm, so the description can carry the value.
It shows **7.5** cm
